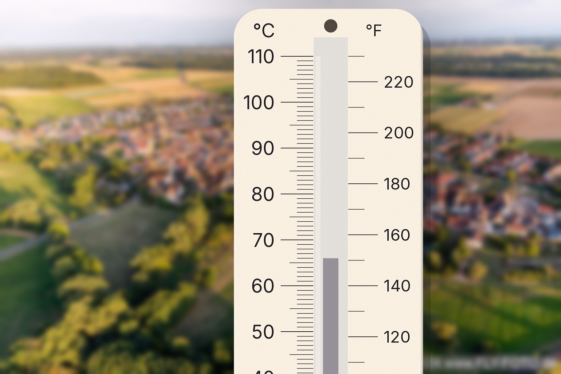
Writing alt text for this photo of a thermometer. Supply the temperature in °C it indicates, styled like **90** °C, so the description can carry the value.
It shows **66** °C
